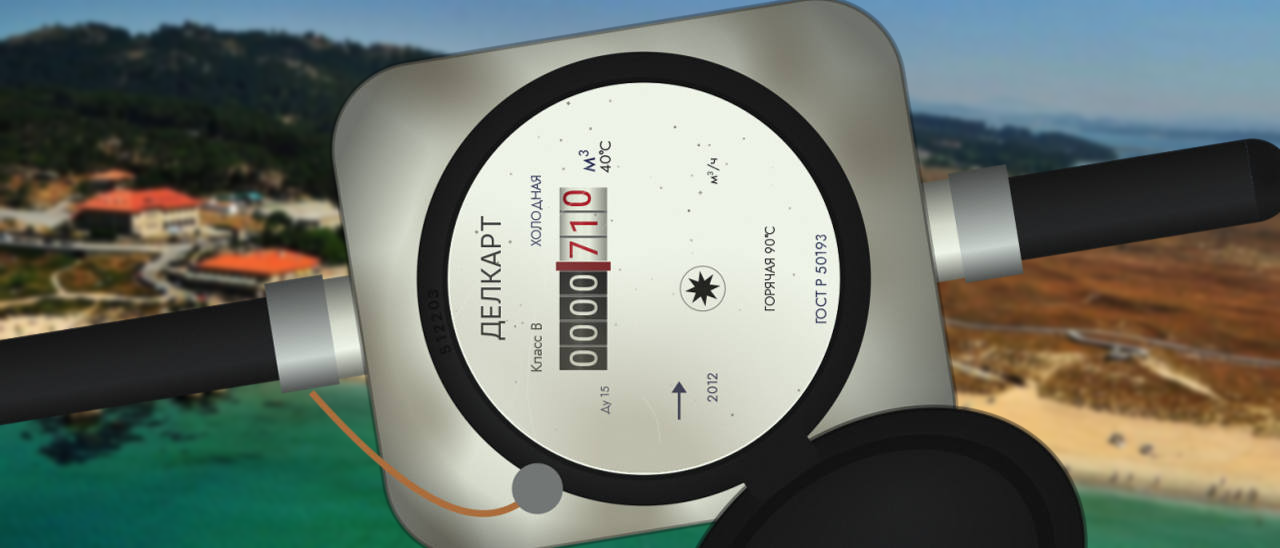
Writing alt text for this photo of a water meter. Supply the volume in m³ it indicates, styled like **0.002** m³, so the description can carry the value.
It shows **0.710** m³
